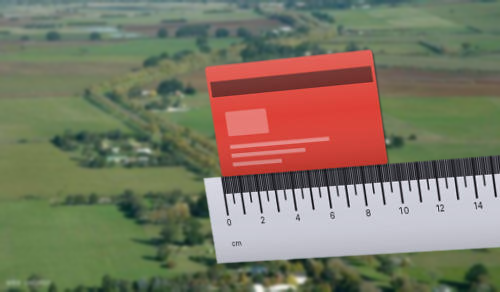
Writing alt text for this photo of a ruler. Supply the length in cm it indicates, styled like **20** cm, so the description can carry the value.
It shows **9.5** cm
